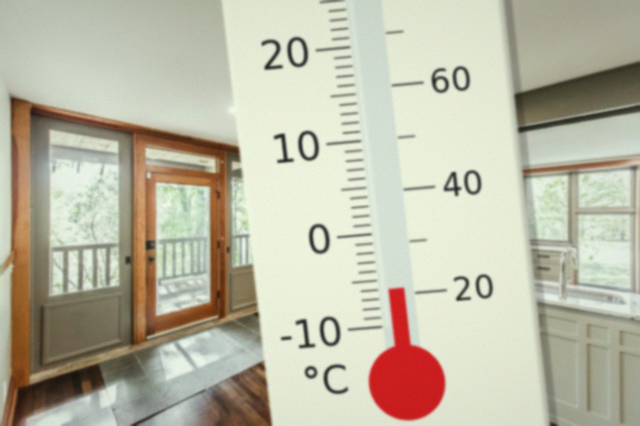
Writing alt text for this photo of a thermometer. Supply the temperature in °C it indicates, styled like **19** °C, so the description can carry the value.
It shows **-6** °C
